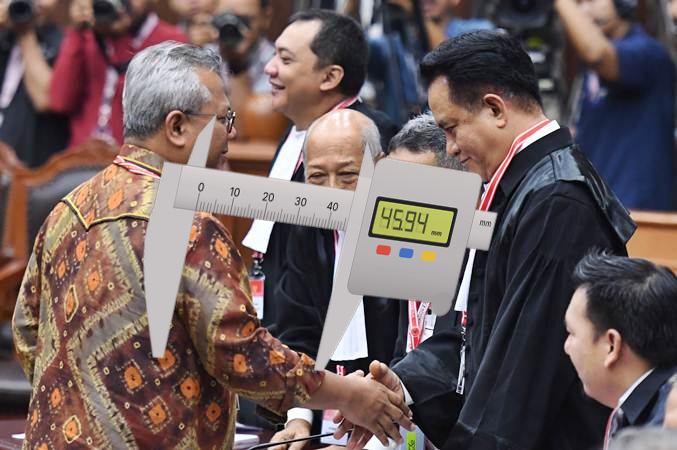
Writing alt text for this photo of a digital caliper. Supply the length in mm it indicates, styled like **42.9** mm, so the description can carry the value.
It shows **45.94** mm
